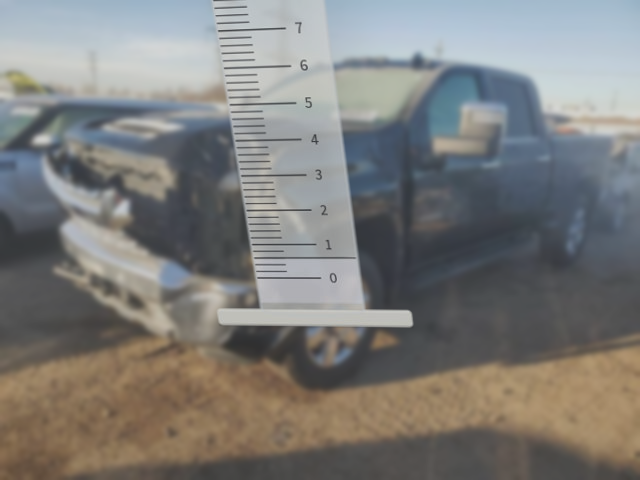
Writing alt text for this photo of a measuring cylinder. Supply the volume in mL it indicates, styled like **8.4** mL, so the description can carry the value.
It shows **0.6** mL
